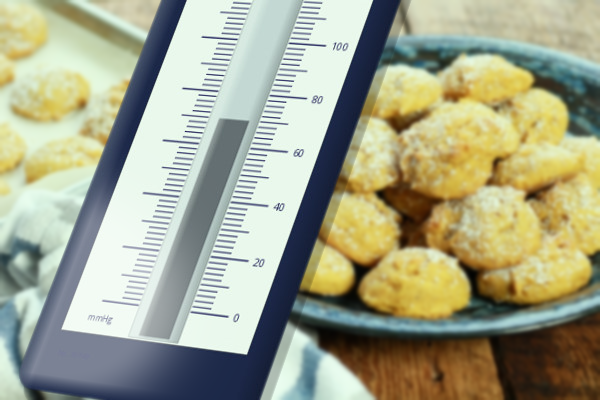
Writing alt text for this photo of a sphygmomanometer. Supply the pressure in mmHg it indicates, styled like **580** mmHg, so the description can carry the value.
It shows **70** mmHg
